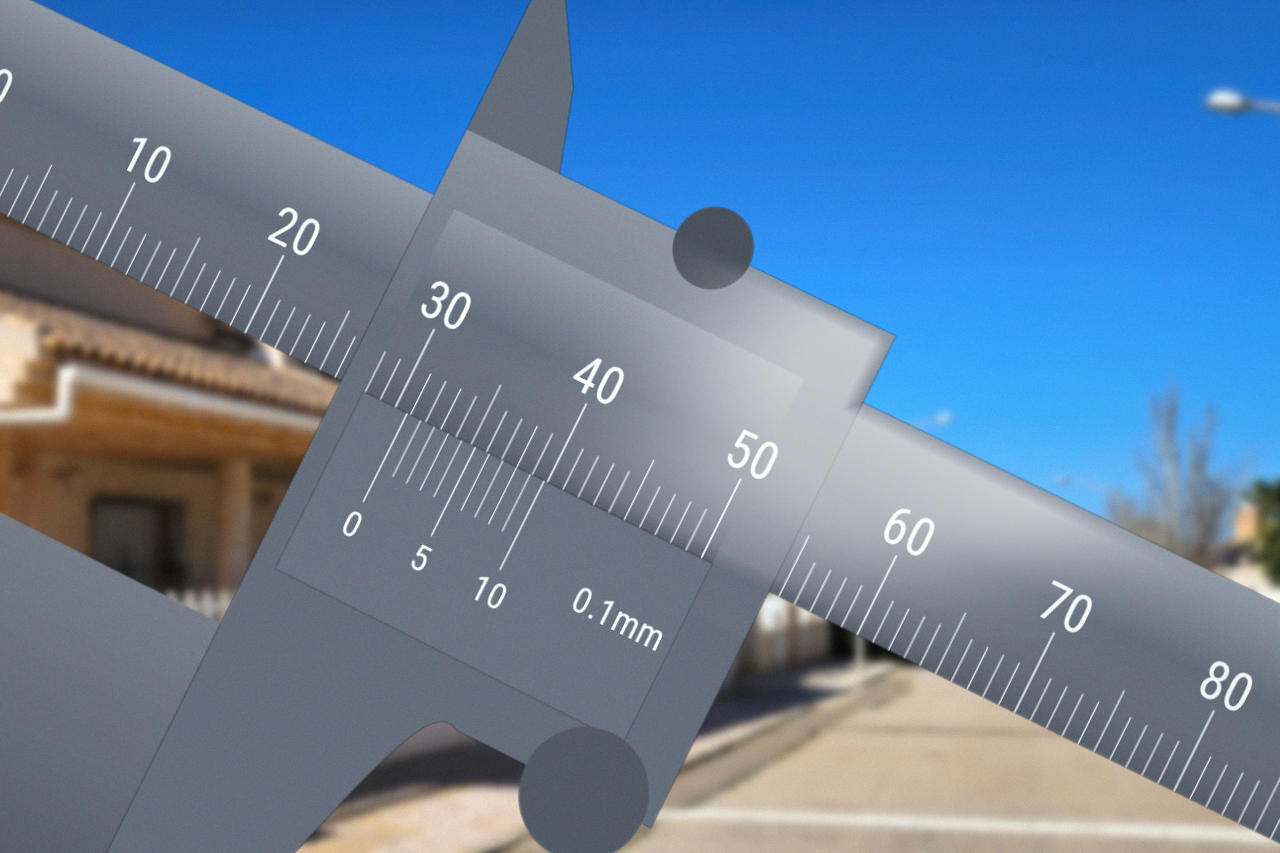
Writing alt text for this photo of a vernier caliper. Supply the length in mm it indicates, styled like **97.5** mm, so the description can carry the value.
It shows **30.8** mm
